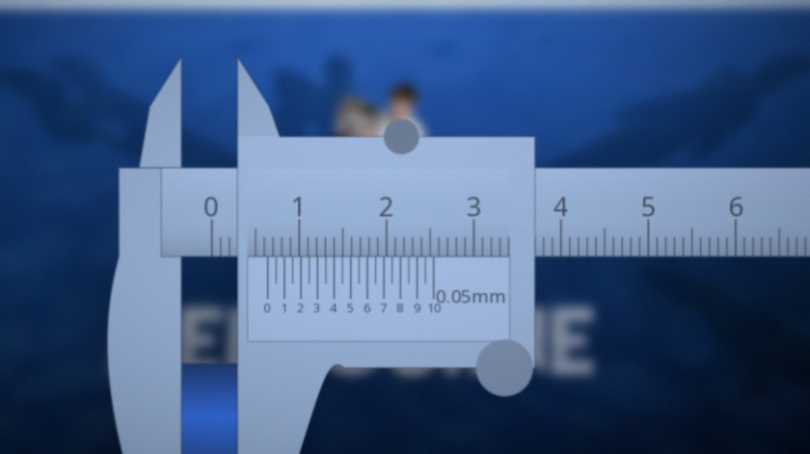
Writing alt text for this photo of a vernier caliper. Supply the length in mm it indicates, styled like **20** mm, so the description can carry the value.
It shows **6.4** mm
